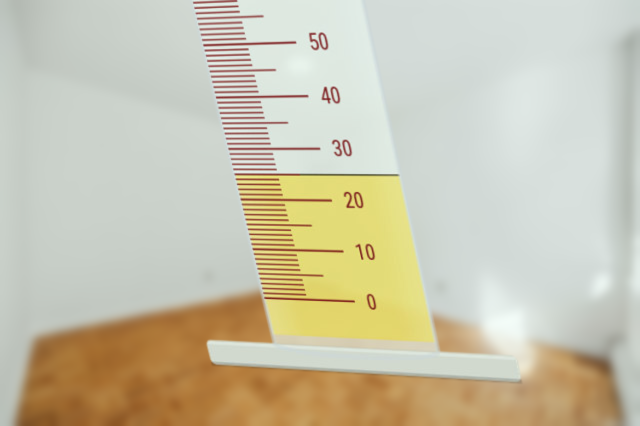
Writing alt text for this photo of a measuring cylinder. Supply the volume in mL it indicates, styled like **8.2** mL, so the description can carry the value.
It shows **25** mL
